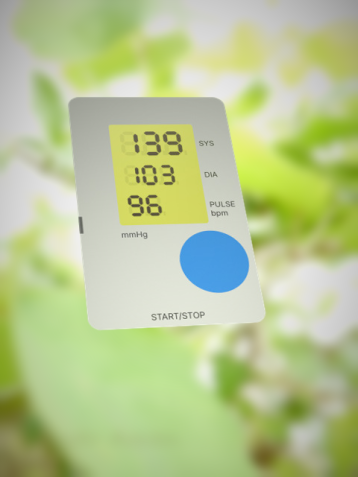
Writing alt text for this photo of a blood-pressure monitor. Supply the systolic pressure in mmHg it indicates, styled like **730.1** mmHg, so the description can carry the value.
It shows **139** mmHg
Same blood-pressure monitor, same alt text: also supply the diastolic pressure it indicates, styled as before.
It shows **103** mmHg
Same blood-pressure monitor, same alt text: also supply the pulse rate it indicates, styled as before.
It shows **96** bpm
